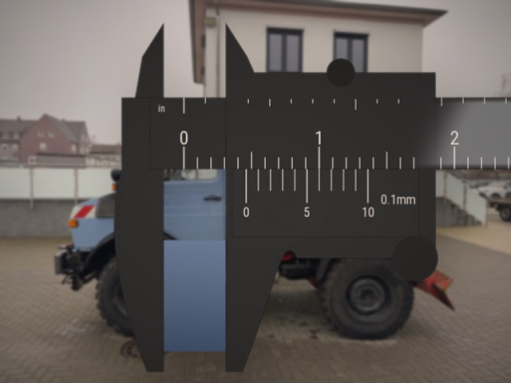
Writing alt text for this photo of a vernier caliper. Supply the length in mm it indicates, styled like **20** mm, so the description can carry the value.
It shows **4.6** mm
